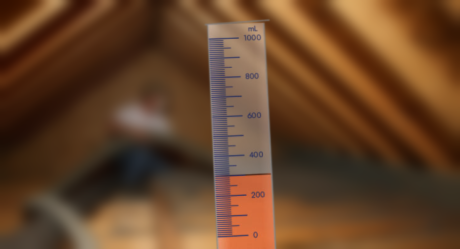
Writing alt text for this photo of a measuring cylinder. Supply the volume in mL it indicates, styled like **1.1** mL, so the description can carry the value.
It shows **300** mL
